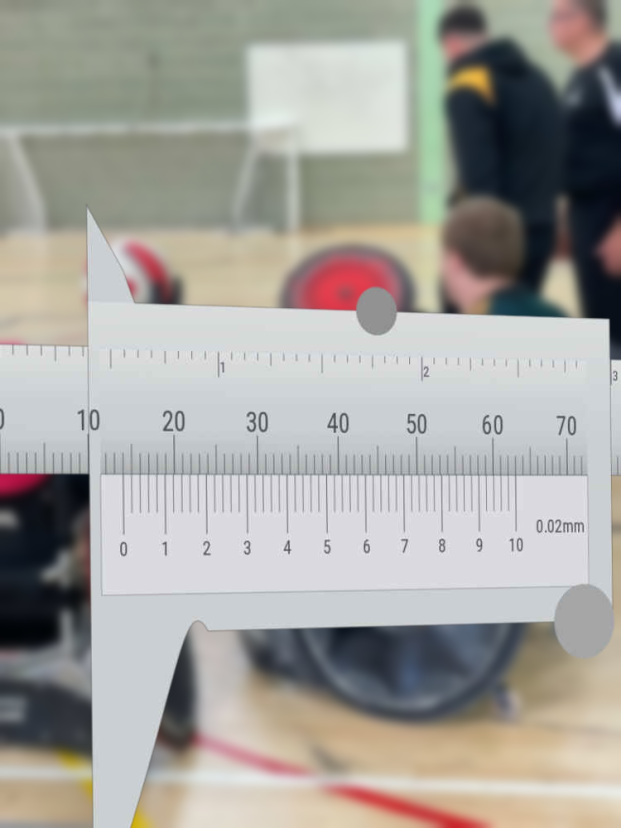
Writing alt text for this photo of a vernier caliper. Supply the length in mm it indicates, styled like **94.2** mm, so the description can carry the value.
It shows **14.0** mm
